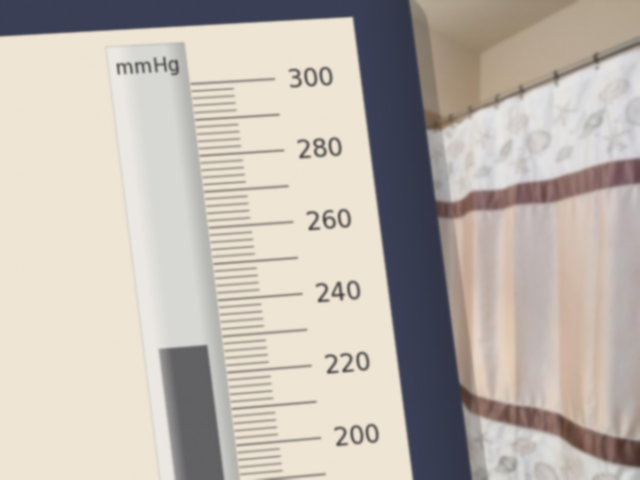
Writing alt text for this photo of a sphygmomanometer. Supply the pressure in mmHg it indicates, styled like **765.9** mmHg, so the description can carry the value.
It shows **228** mmHg
